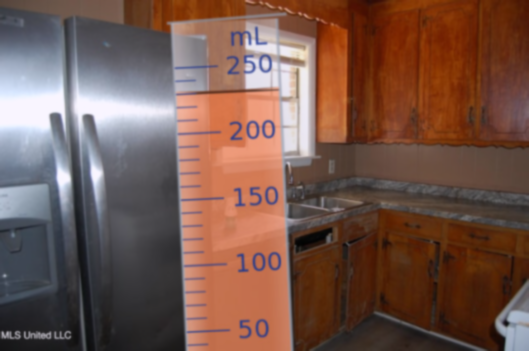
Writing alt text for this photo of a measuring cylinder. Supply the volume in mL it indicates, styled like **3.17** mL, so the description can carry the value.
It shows **230** mL
